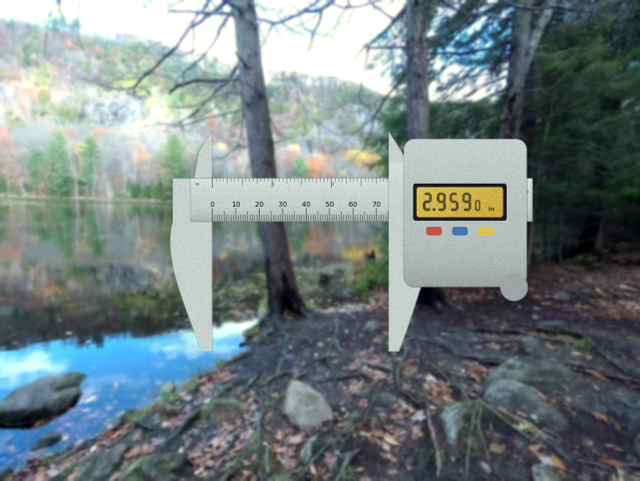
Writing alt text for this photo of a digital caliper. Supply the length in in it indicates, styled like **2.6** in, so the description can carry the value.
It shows **2.9590** in
